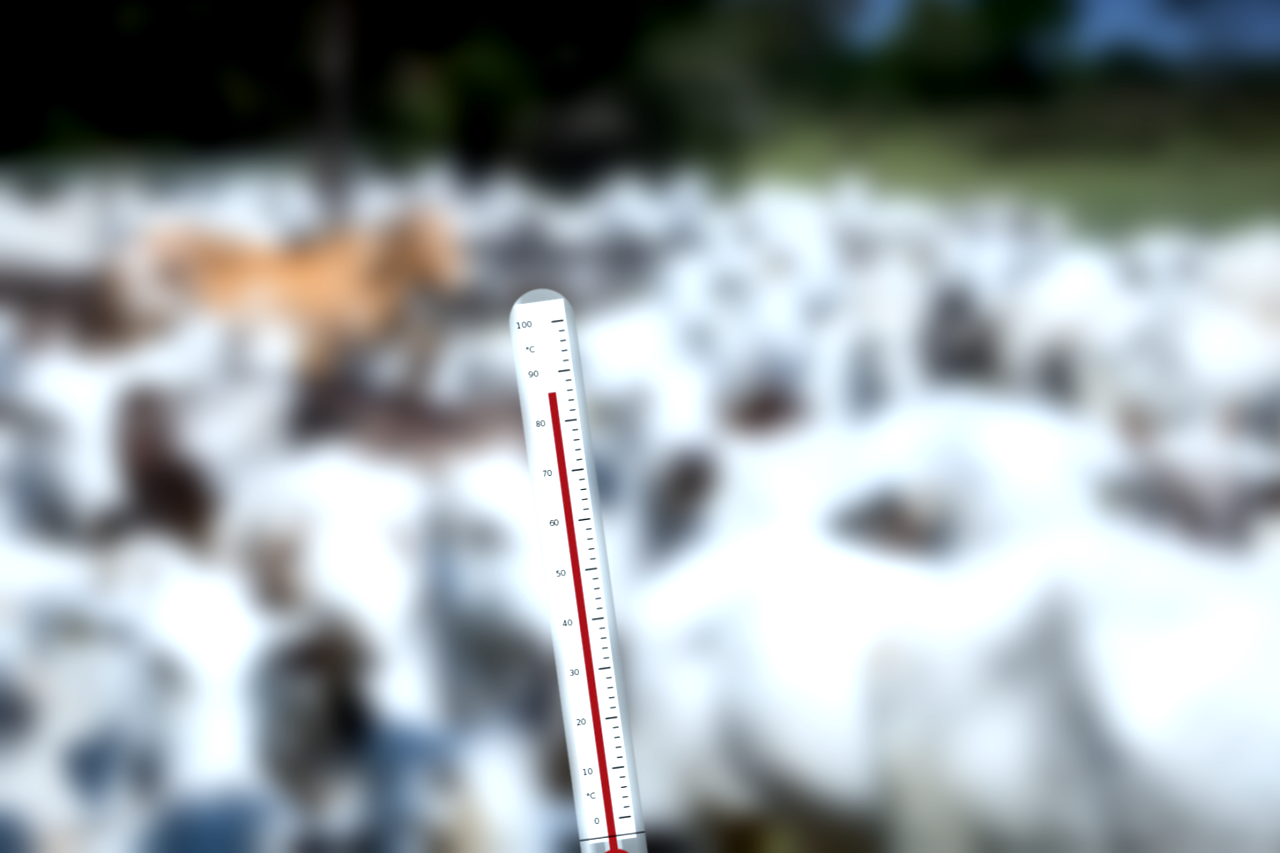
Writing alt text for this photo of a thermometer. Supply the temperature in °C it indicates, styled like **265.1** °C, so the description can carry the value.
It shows **86** °C
